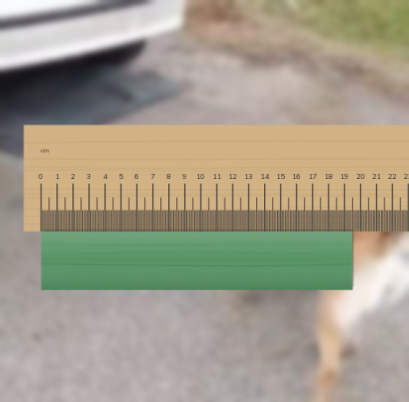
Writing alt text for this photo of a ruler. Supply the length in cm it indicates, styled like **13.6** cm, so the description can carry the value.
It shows **19.5** cm
